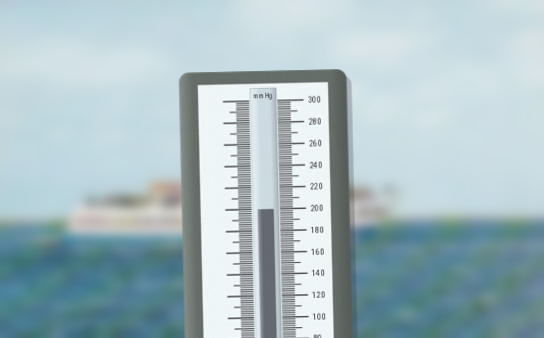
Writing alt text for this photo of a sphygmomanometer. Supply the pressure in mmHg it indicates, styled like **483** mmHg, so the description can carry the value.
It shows **200** mmHg
